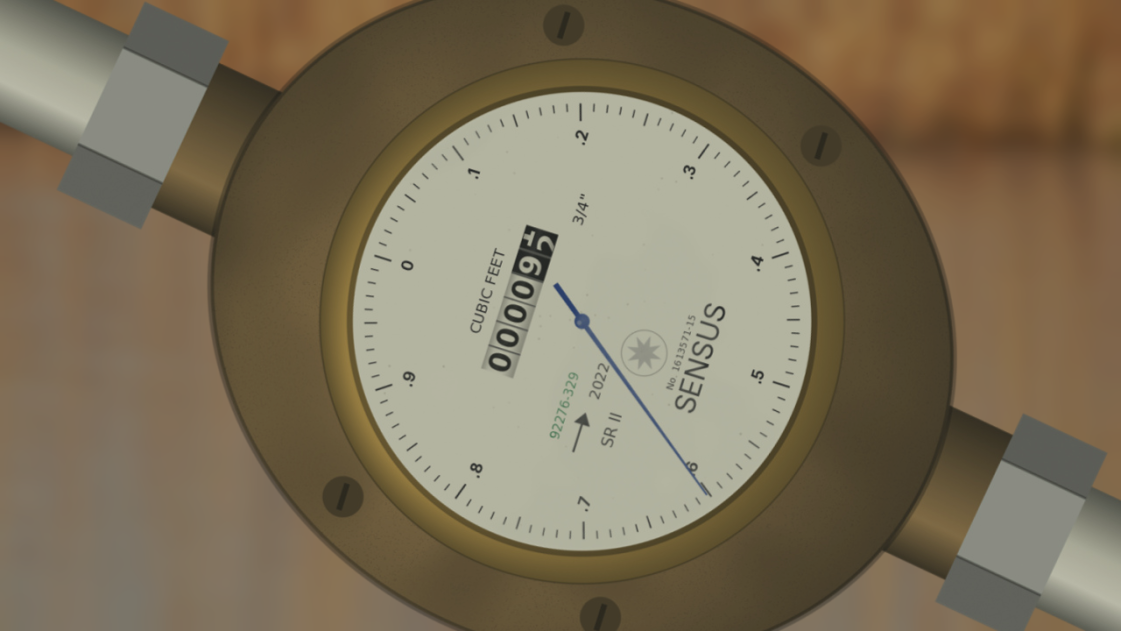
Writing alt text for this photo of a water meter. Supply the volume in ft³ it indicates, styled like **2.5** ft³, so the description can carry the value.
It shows **91.60** ft³
